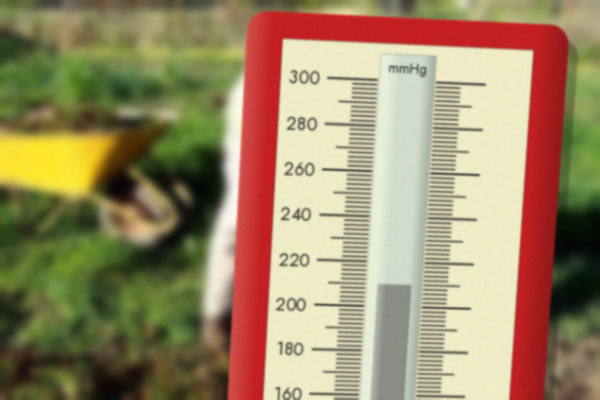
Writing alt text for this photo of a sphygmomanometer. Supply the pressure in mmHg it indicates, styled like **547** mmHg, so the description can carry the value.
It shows **210** mmHg
